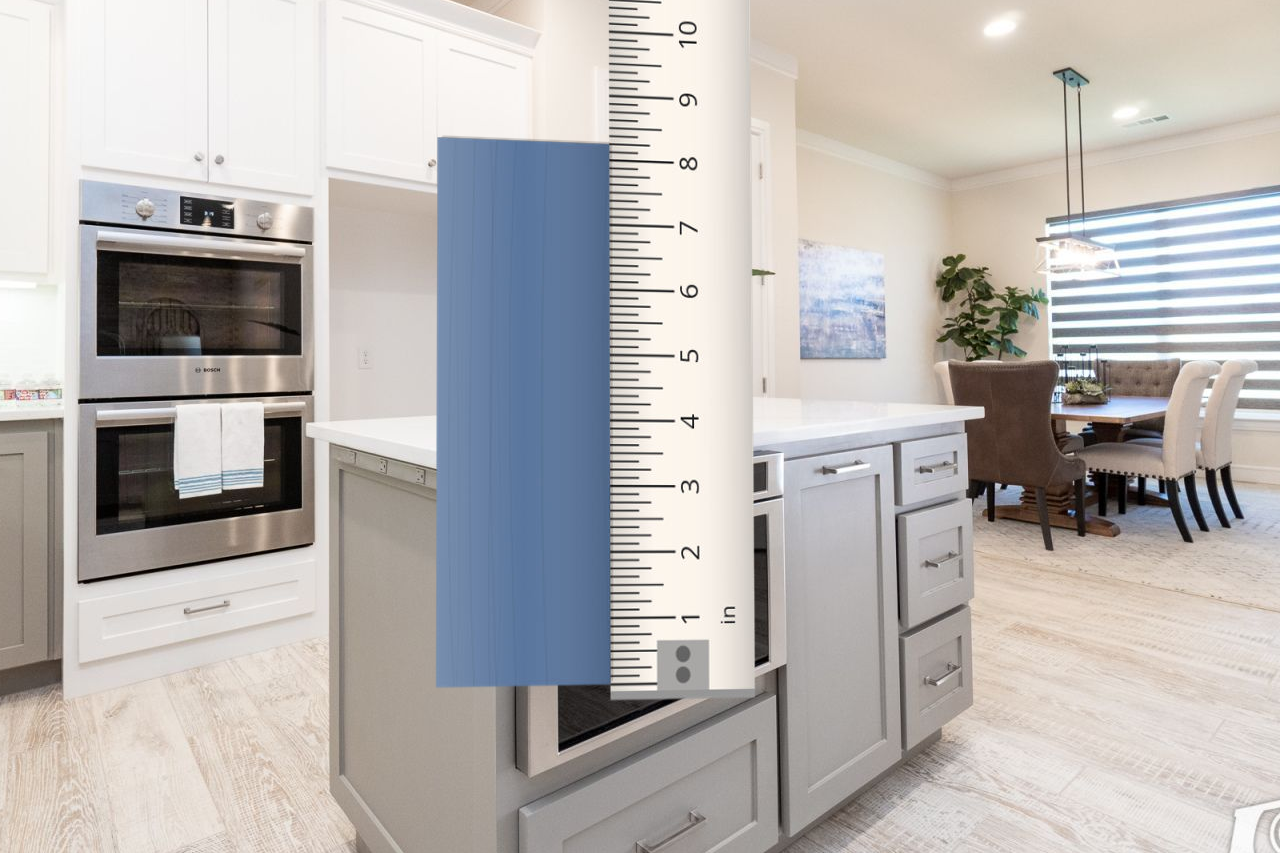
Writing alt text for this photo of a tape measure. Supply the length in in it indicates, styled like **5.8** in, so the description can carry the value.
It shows **8.25** in
